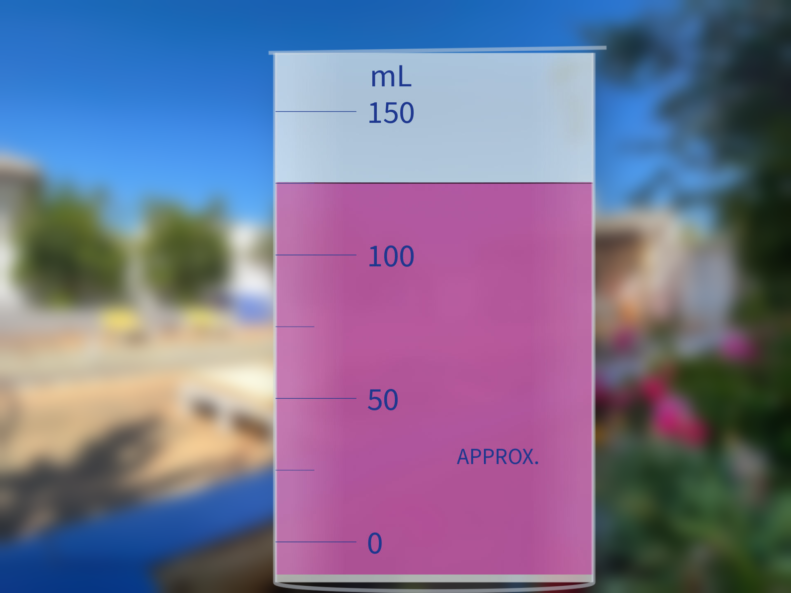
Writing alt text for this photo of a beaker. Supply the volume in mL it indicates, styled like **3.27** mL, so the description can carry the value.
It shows **125** mL
